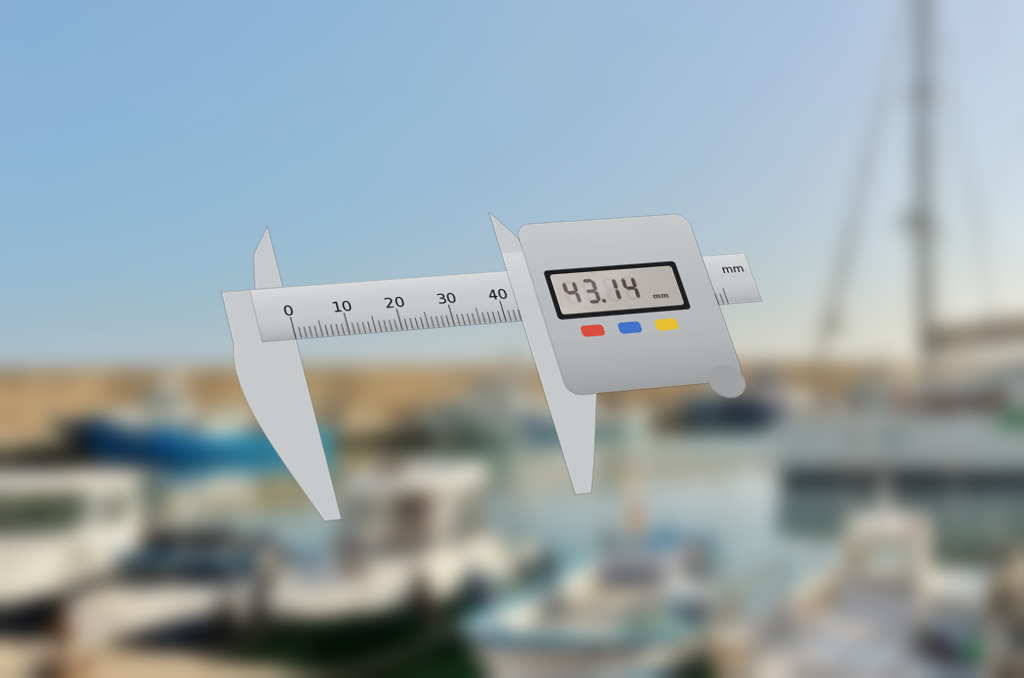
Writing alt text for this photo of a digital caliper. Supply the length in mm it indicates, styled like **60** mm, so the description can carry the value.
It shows **43.14** mm
